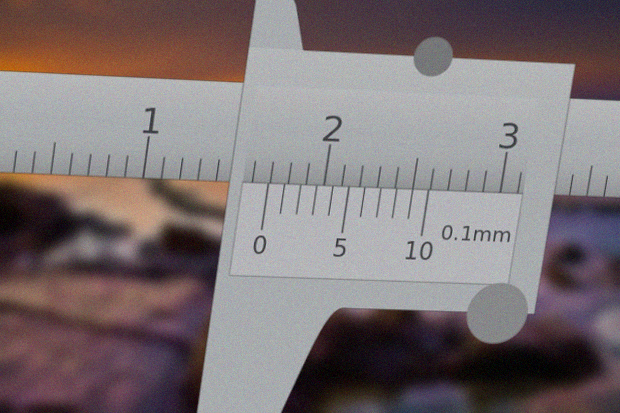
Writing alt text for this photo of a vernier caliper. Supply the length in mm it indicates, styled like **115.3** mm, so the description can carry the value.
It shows **16.9** mm
